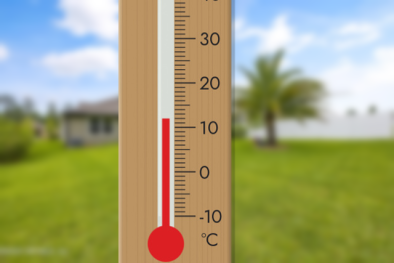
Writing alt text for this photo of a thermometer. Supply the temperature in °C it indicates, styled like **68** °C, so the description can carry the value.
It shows **12** °C
